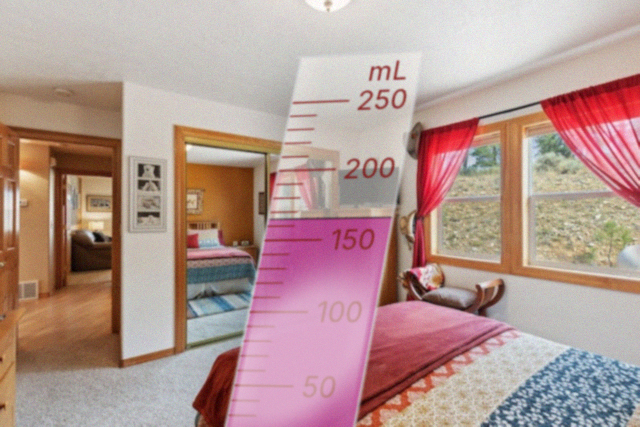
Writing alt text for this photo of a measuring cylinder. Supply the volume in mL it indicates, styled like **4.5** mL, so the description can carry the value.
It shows **165** mL
